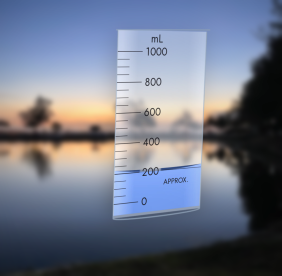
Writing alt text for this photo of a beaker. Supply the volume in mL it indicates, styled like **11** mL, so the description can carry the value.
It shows **200** mL
